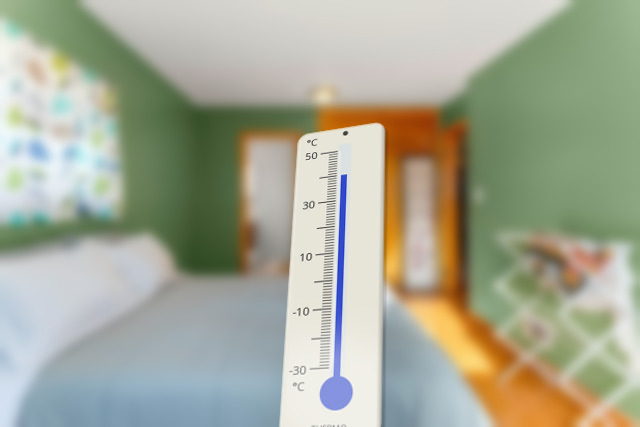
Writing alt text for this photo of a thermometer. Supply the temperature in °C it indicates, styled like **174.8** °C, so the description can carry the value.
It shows **40** °C
